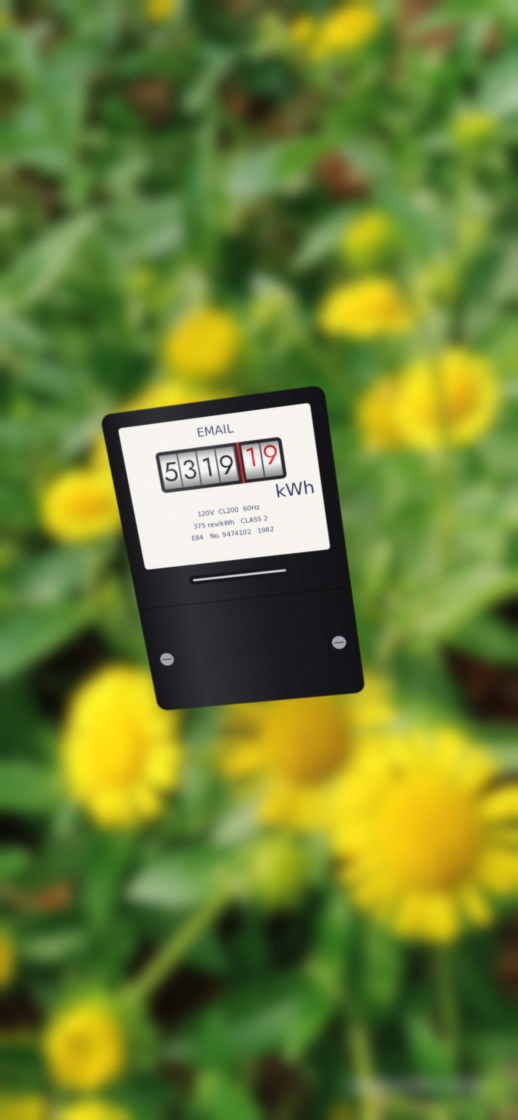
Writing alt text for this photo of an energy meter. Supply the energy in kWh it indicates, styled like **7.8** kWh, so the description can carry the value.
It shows **5319.19** kWh
